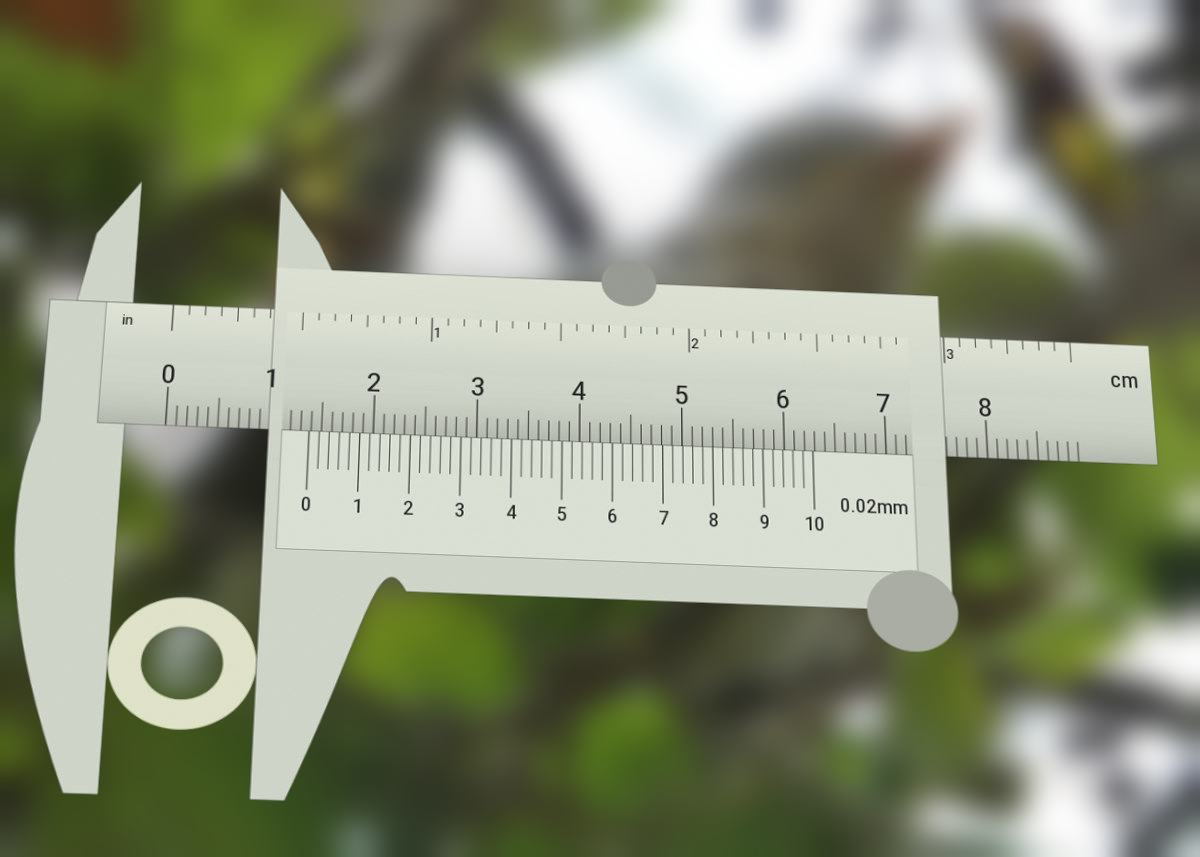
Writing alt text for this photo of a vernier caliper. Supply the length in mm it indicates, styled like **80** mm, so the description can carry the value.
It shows **13.8** mm
